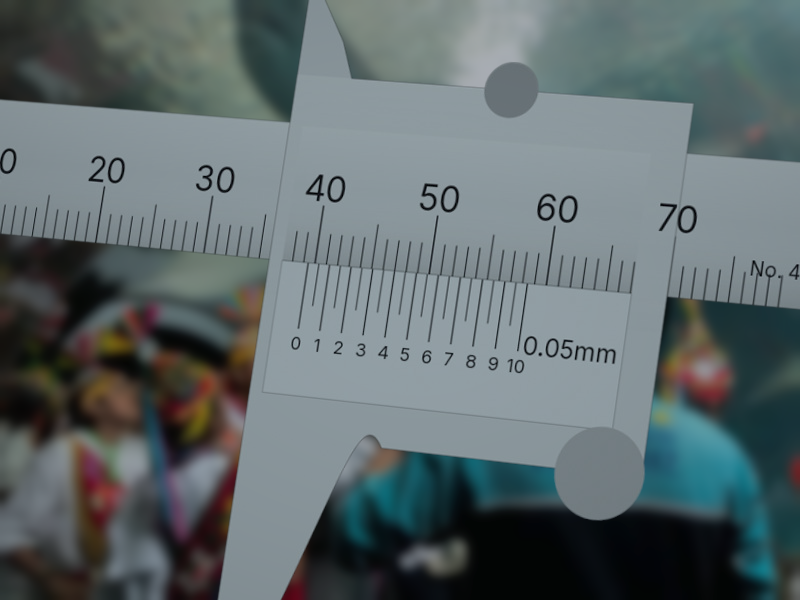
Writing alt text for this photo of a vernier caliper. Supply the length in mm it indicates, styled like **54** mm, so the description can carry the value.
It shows **39.4** mm
